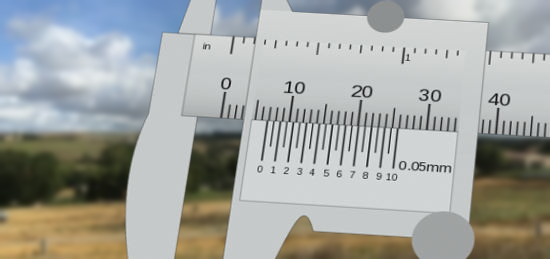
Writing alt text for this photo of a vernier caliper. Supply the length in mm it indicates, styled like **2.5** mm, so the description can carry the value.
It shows **6.8** mm
